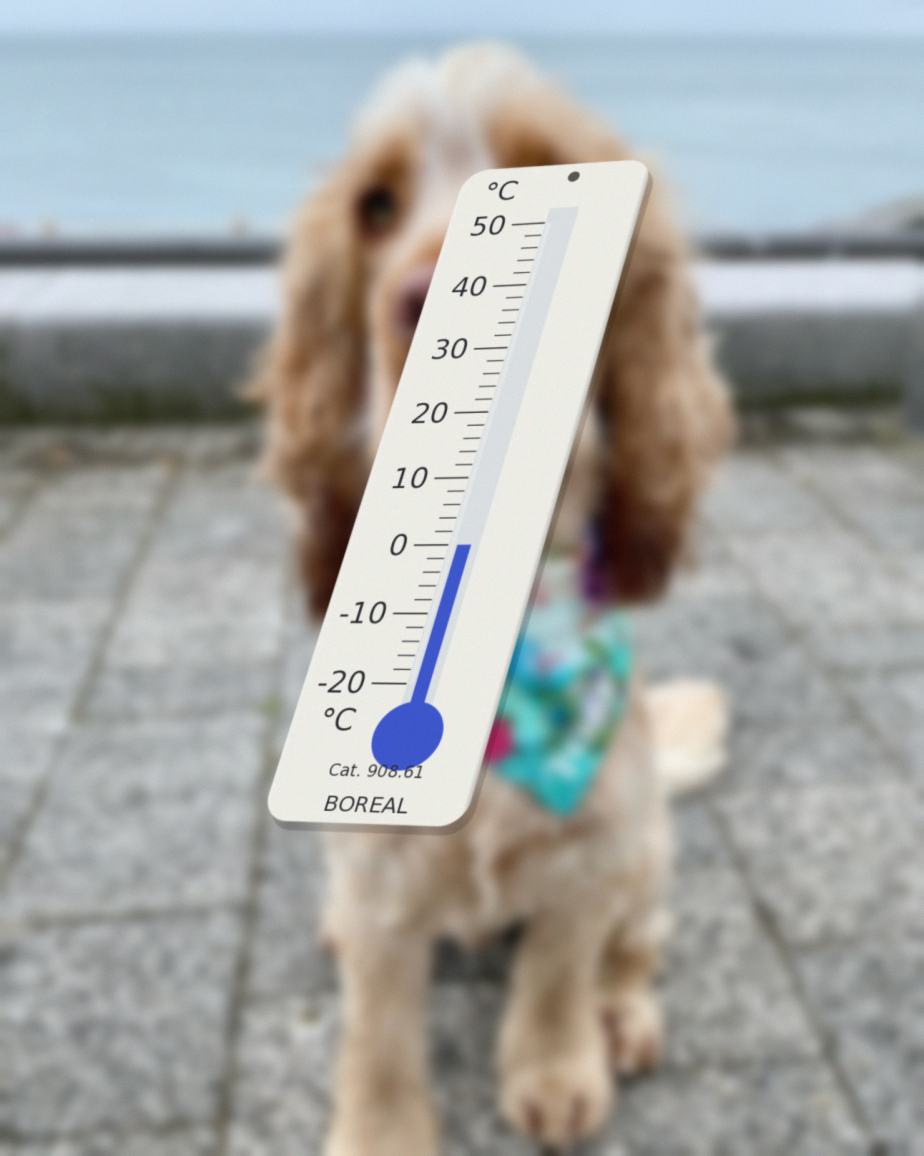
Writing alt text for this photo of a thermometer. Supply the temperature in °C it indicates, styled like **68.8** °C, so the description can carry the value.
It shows **0** °C
